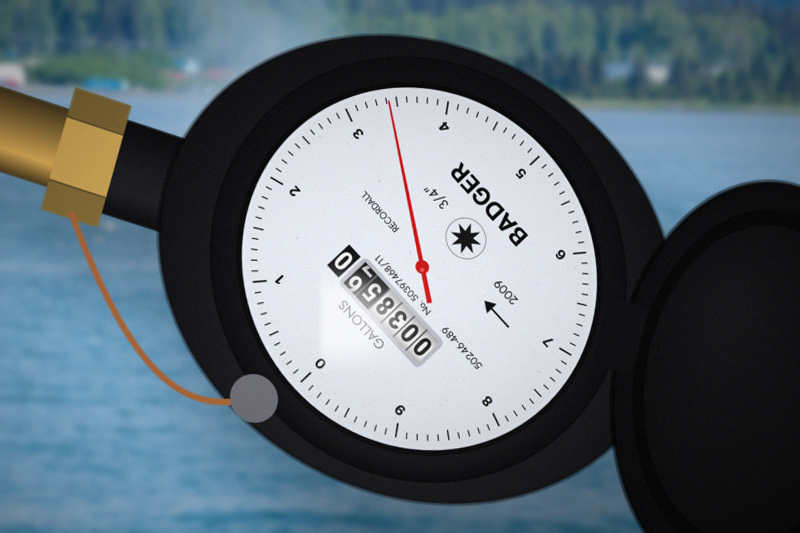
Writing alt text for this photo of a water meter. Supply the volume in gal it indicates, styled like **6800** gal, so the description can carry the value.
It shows **38563.4** gal
